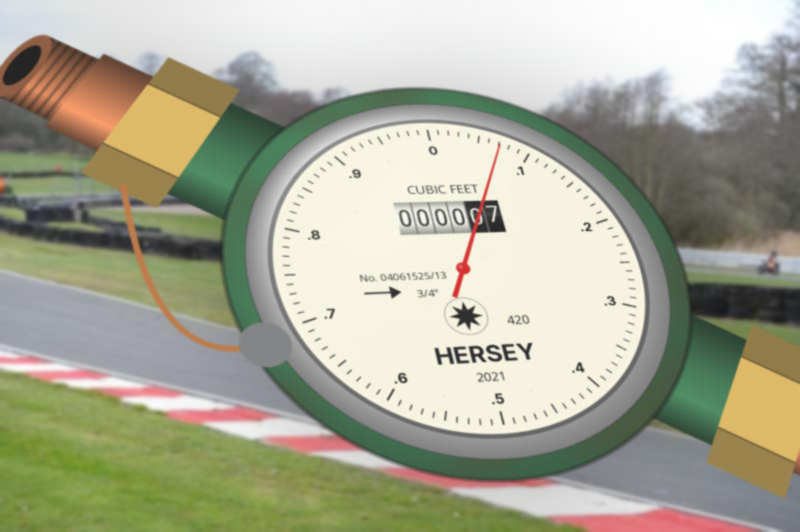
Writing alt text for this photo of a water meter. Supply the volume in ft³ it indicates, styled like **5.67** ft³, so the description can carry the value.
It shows **7.07** ft³
